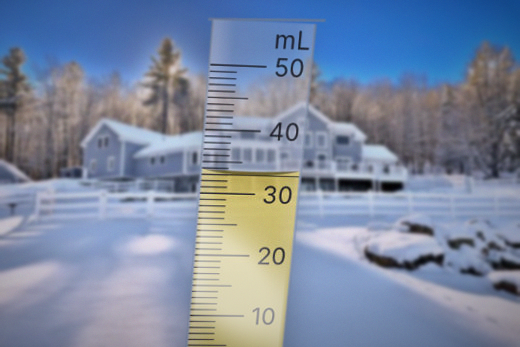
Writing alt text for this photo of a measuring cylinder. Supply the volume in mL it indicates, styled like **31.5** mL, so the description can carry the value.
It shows **33** mL
